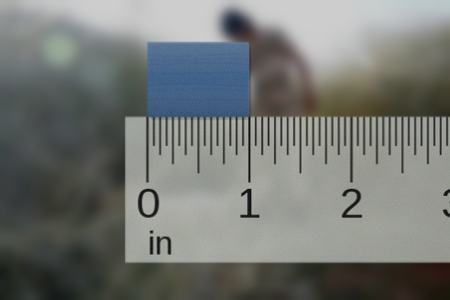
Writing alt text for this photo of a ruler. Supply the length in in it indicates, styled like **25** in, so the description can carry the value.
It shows **1** in
